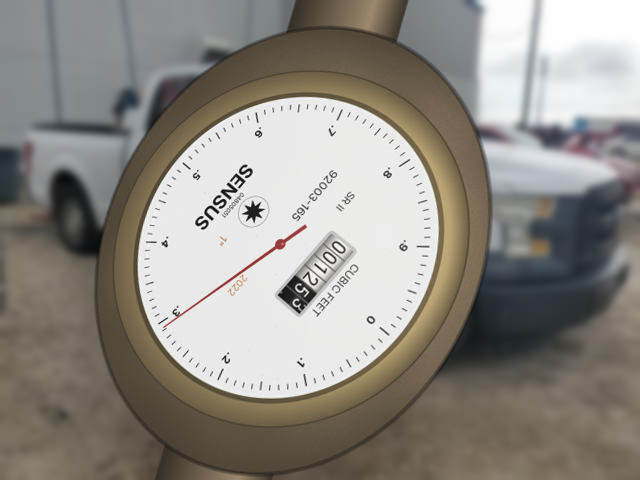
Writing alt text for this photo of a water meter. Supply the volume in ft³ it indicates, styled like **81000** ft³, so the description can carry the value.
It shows **1253.29** ft³
